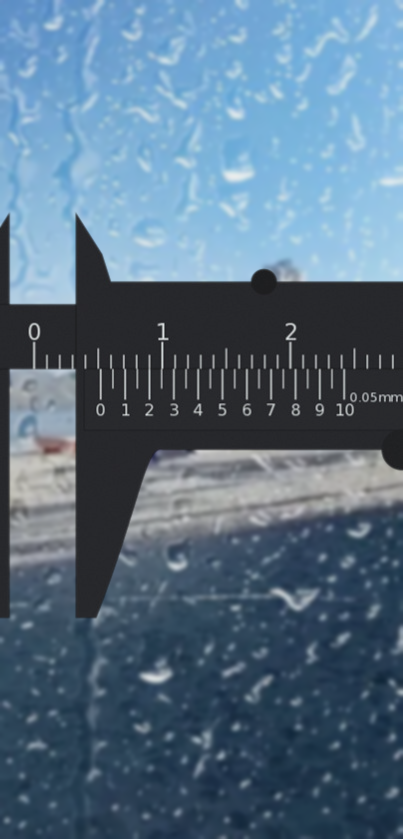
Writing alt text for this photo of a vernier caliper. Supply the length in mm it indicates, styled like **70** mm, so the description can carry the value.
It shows **5.2** mm
